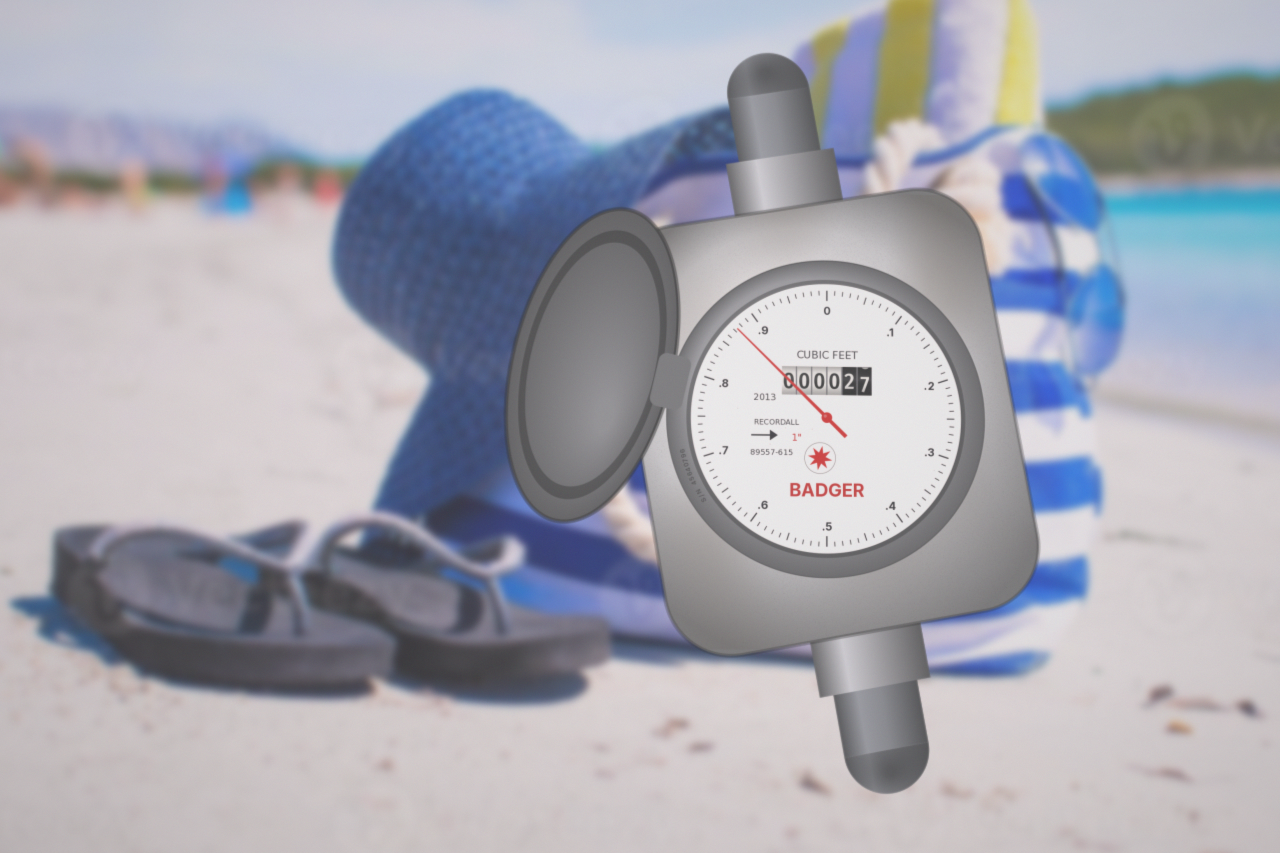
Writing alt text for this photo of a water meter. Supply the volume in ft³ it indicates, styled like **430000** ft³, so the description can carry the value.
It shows **26.87** ft³
